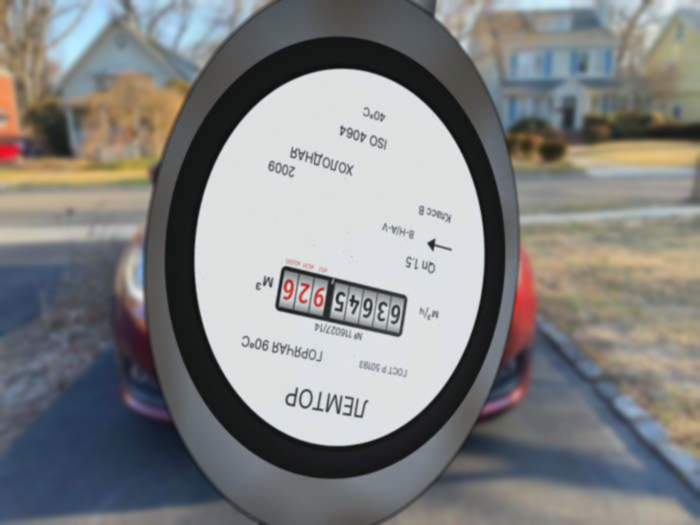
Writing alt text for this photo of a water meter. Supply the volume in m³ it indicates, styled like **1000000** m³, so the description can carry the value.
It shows **63645.926** m³
